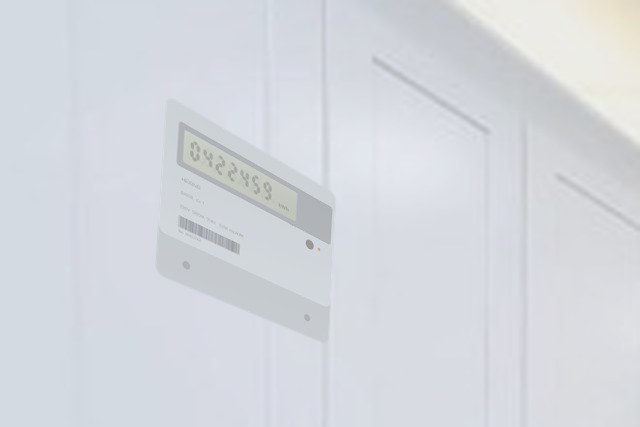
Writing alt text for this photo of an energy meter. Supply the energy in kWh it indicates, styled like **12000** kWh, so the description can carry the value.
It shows **422459** kWh
